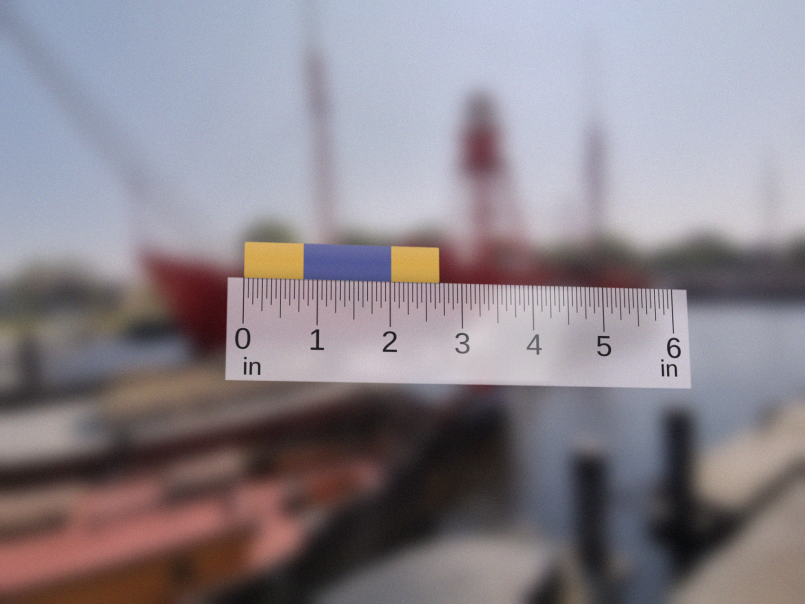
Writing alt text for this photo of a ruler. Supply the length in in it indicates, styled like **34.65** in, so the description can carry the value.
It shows **2.6875** in
